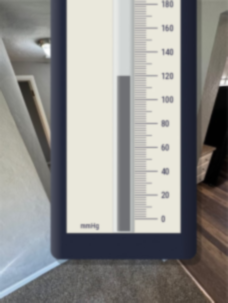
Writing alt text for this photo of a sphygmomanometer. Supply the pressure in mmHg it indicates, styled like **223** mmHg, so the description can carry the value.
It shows **120** mmHg
